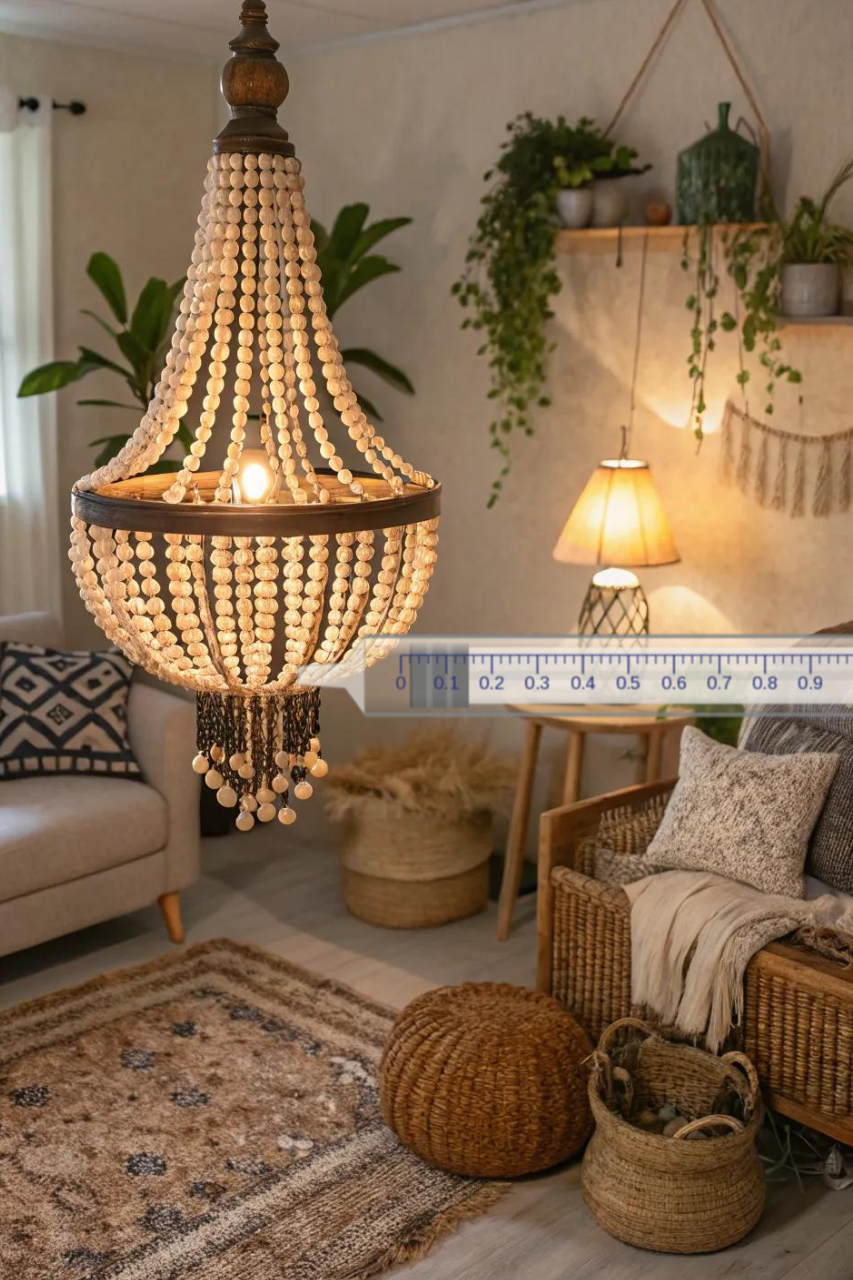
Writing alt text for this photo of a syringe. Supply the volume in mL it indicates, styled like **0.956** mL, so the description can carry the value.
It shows **0.02** mL
